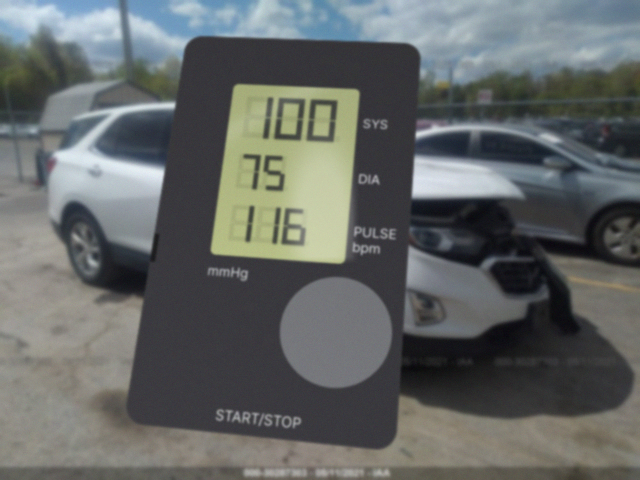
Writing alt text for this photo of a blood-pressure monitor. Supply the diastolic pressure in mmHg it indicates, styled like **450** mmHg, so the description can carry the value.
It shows **75** mmHg
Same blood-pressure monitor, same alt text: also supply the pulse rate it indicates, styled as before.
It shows **116** bpm
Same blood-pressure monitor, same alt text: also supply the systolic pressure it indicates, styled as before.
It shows **100** mmHg
